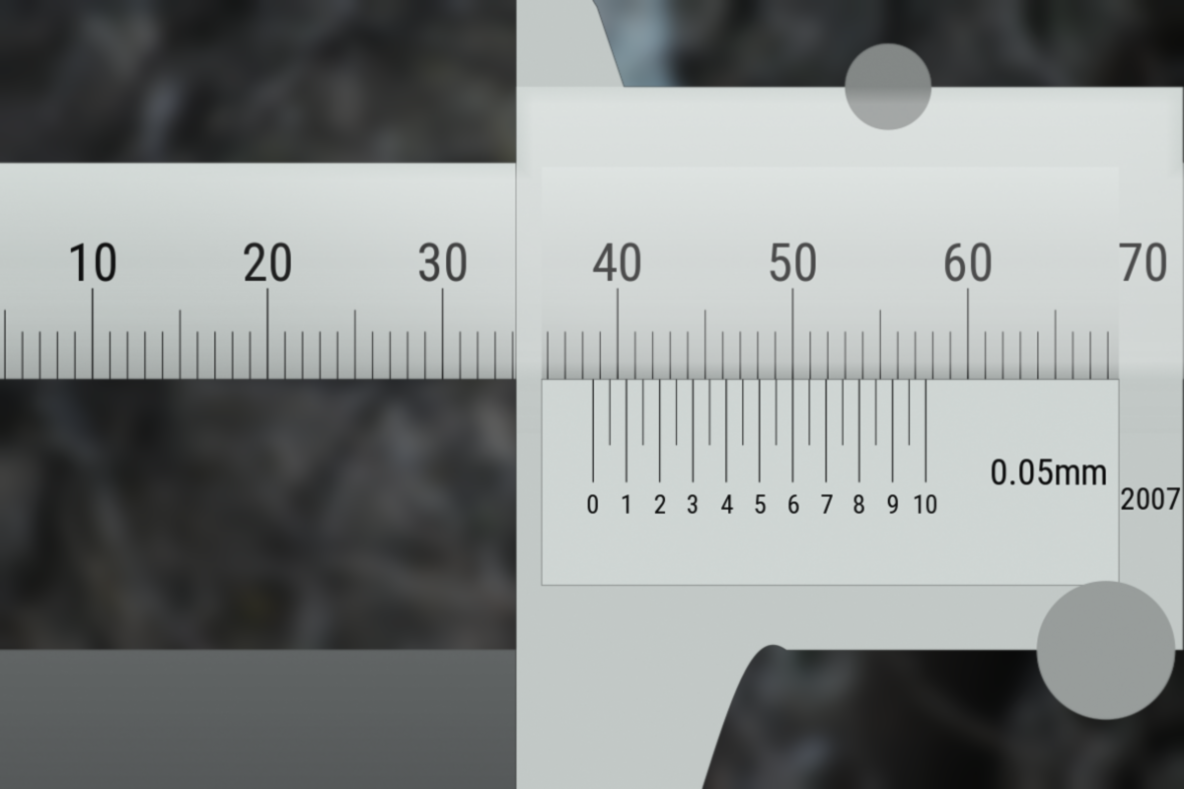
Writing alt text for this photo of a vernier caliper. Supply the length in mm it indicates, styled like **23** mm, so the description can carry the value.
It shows **38.6** mm
